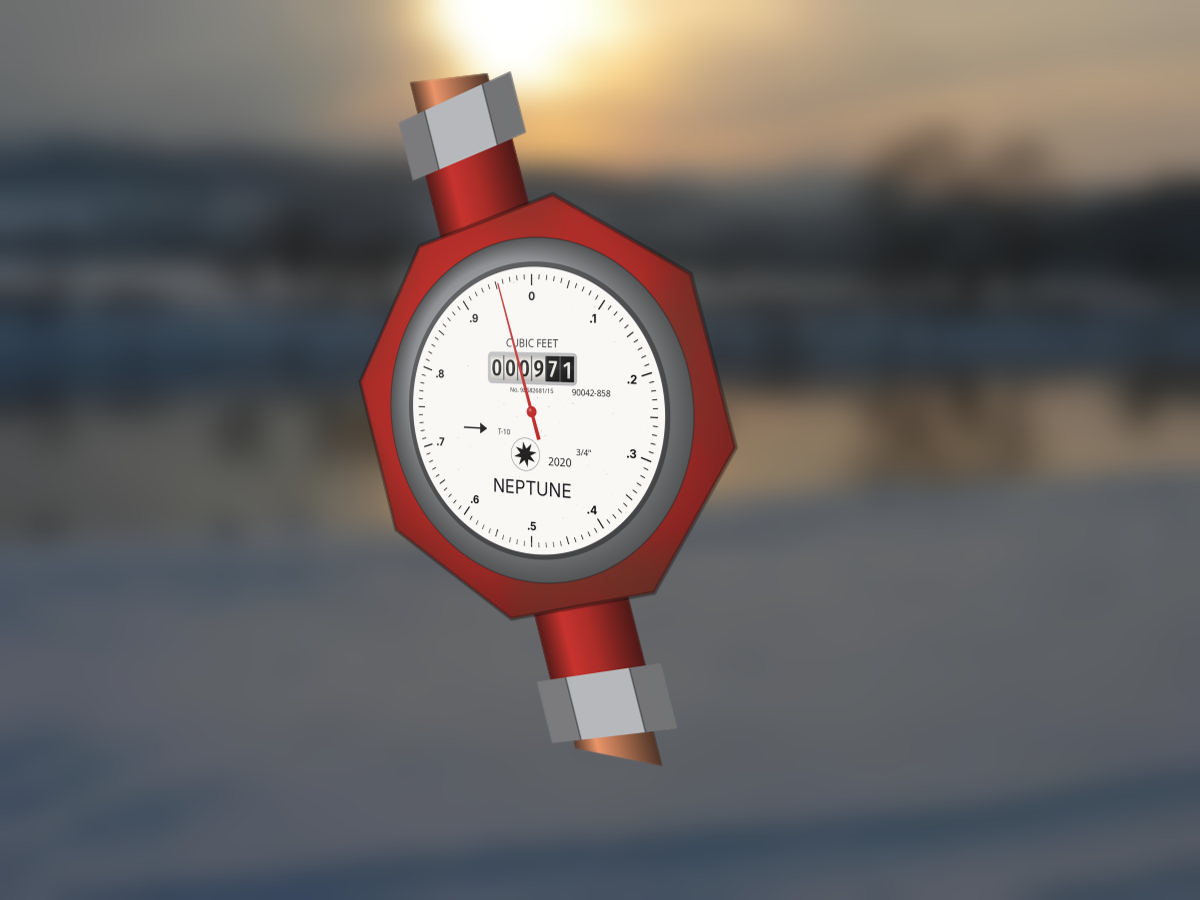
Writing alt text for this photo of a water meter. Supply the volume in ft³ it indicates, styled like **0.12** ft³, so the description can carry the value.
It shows **970.95** ft³
